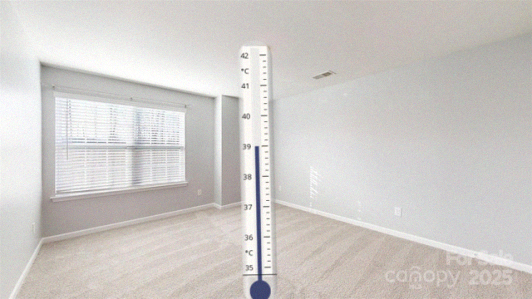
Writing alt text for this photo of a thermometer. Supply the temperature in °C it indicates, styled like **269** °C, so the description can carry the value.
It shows **39** °C
